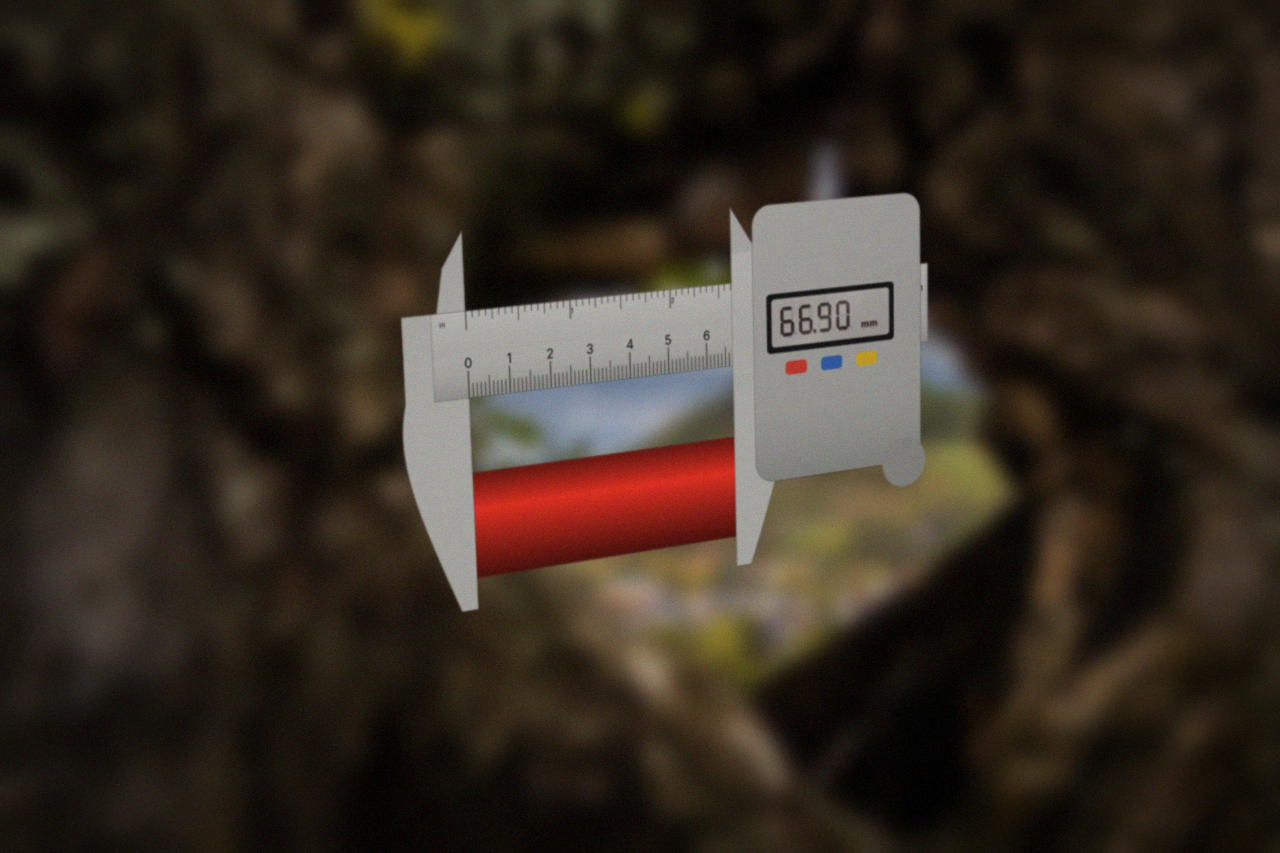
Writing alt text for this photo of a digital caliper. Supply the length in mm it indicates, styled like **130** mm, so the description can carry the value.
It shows **66.90** mm
